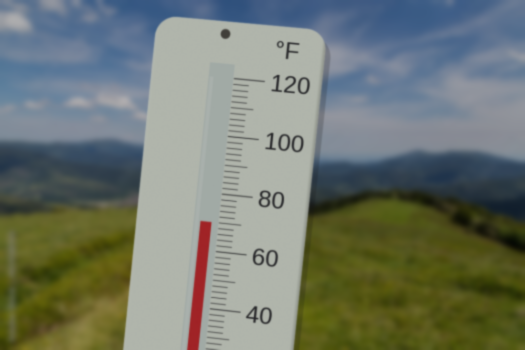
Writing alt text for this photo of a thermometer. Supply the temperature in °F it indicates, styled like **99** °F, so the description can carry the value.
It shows **70** °F
